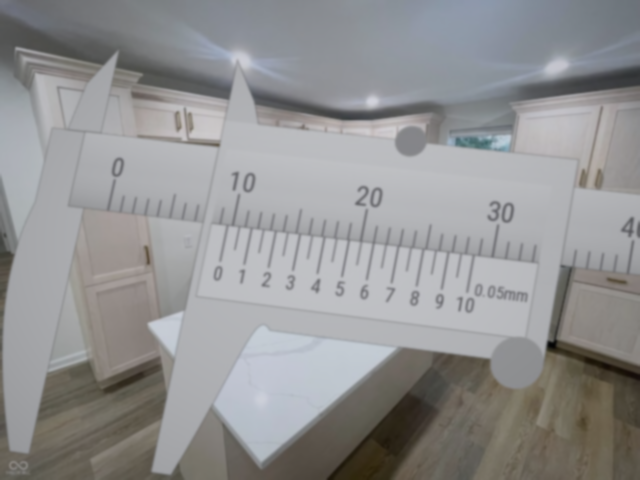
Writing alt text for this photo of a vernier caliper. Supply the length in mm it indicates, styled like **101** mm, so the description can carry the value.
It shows **9.6** mm
